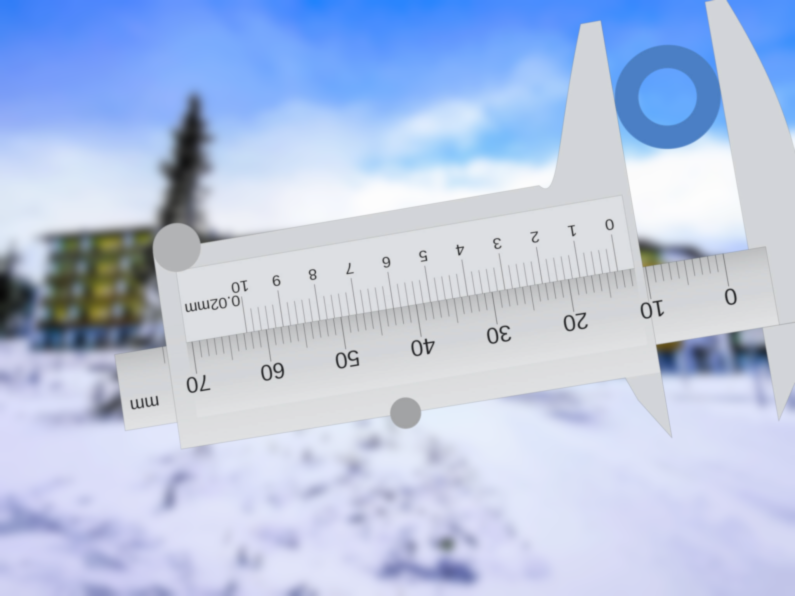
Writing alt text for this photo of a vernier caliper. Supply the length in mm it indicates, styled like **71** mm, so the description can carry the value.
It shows **13.6** mm
